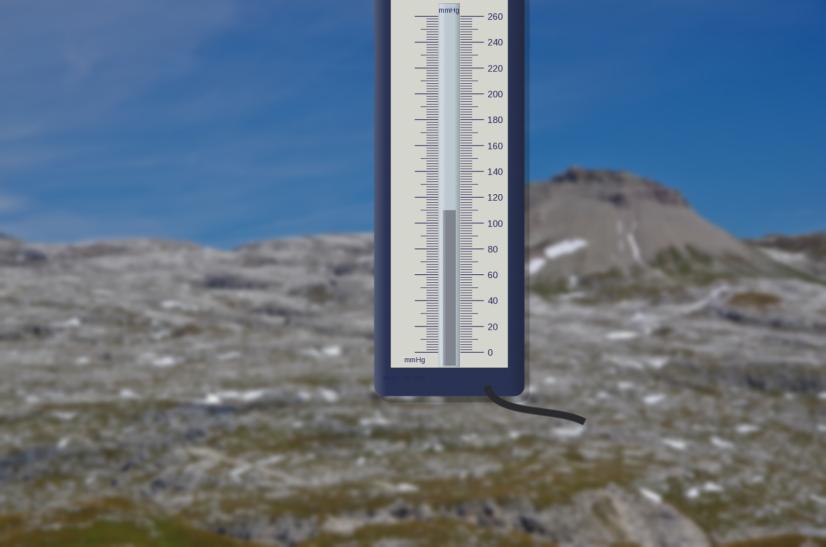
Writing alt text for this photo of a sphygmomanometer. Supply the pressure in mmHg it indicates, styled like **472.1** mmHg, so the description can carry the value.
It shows **110** mmHg
